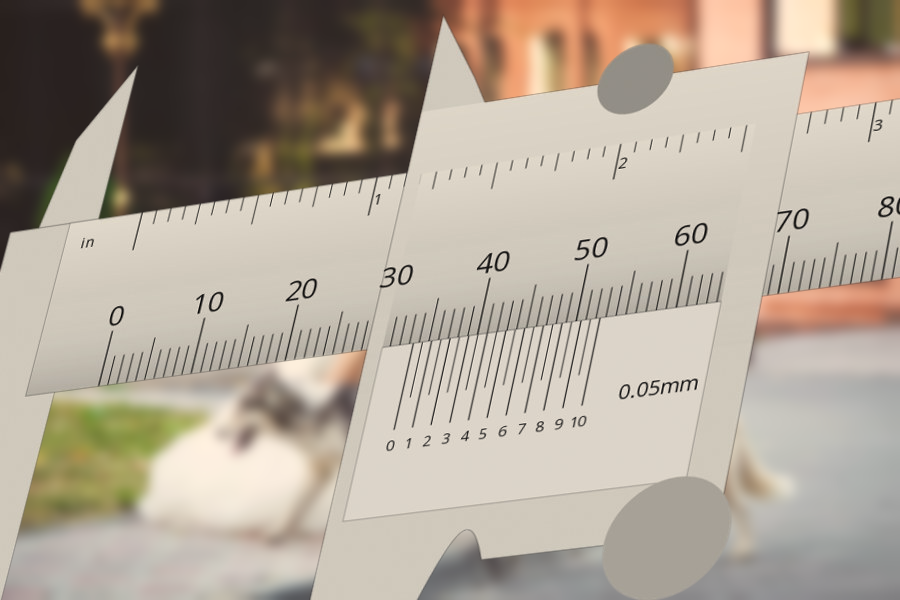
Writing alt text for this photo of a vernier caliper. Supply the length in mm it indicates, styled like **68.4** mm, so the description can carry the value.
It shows **33.4** mm
